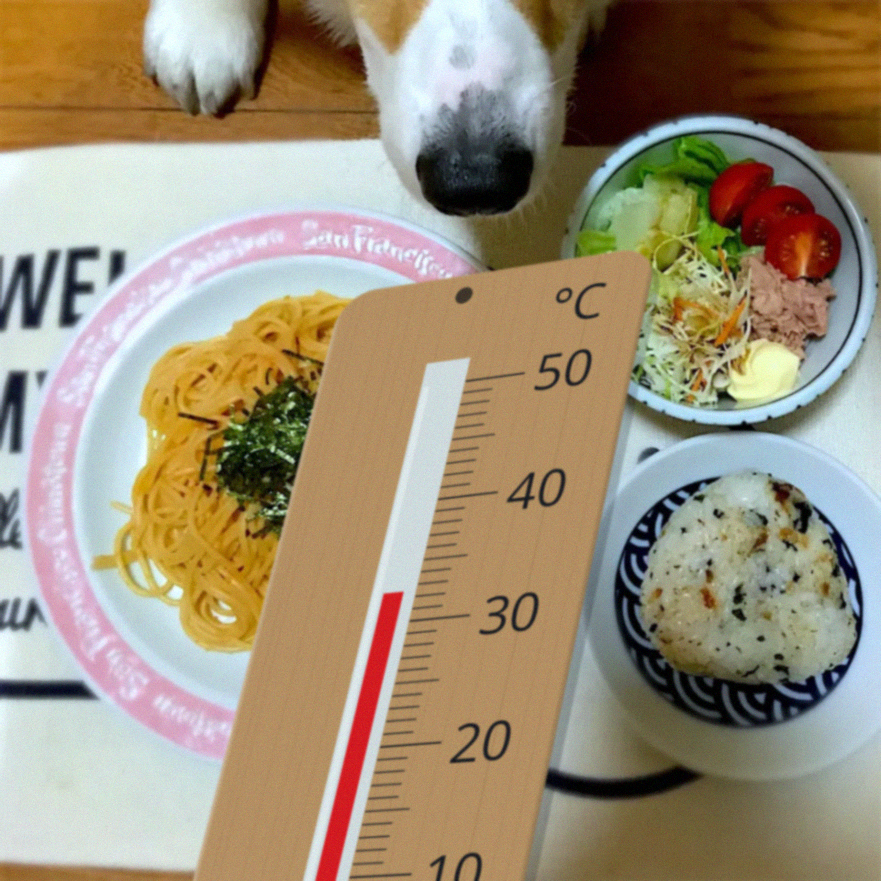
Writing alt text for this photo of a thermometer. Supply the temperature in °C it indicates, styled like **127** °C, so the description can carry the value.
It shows **32.5** °C
